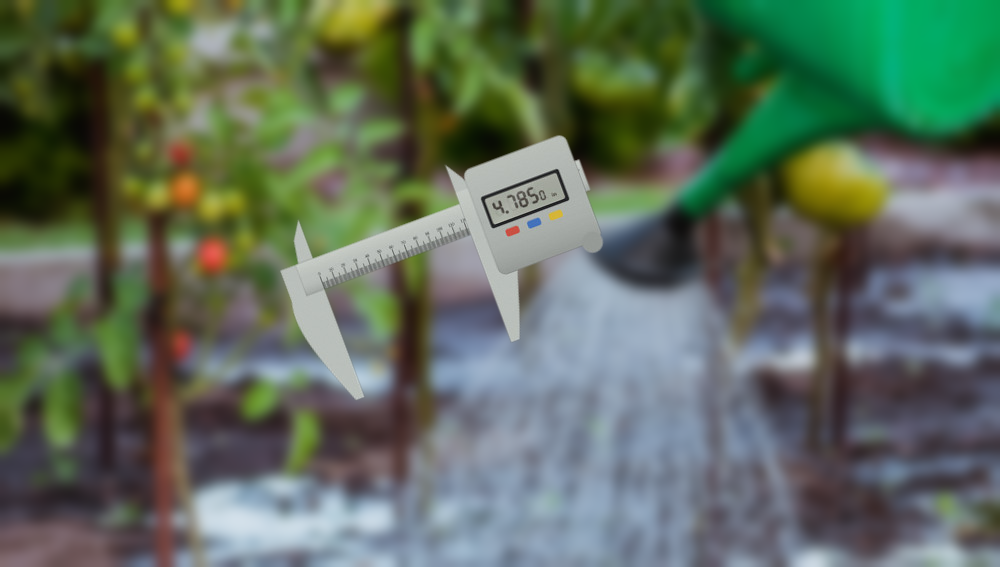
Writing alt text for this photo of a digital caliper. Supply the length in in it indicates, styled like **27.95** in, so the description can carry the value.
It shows **4.7850** in
